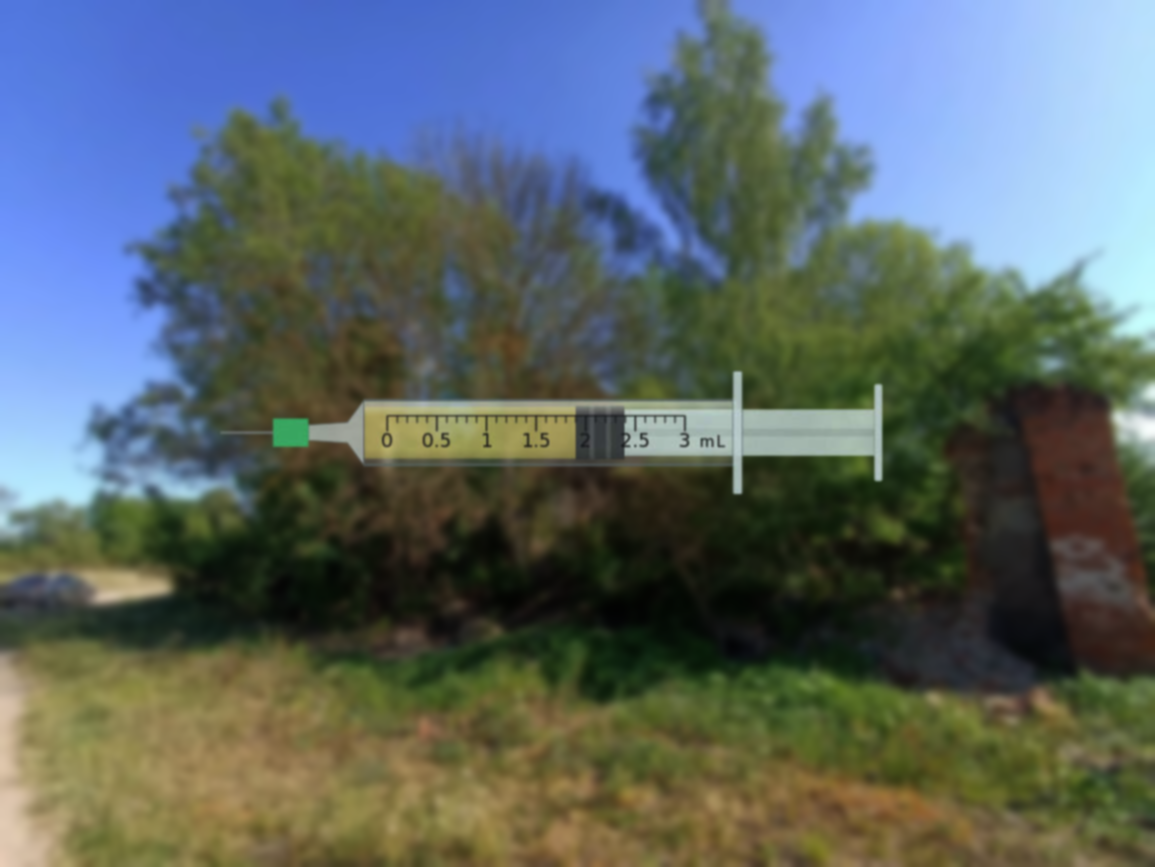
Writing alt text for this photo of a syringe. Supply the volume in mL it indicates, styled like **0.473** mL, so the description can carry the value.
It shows **1.9** mL
